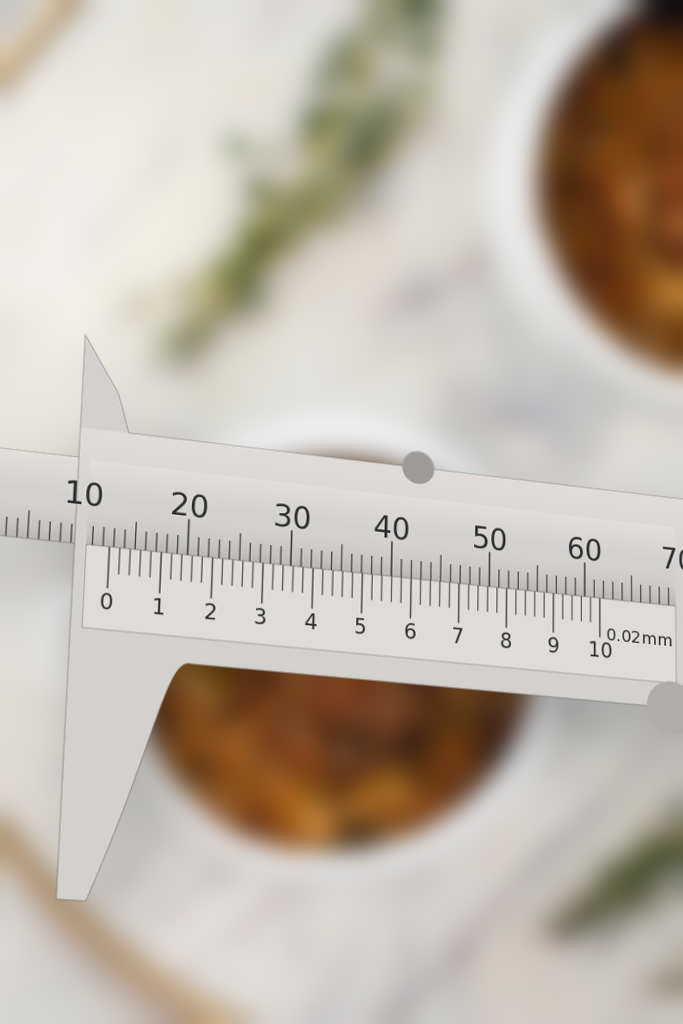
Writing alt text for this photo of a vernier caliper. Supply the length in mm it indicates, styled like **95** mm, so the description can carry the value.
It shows **12.6** mm
